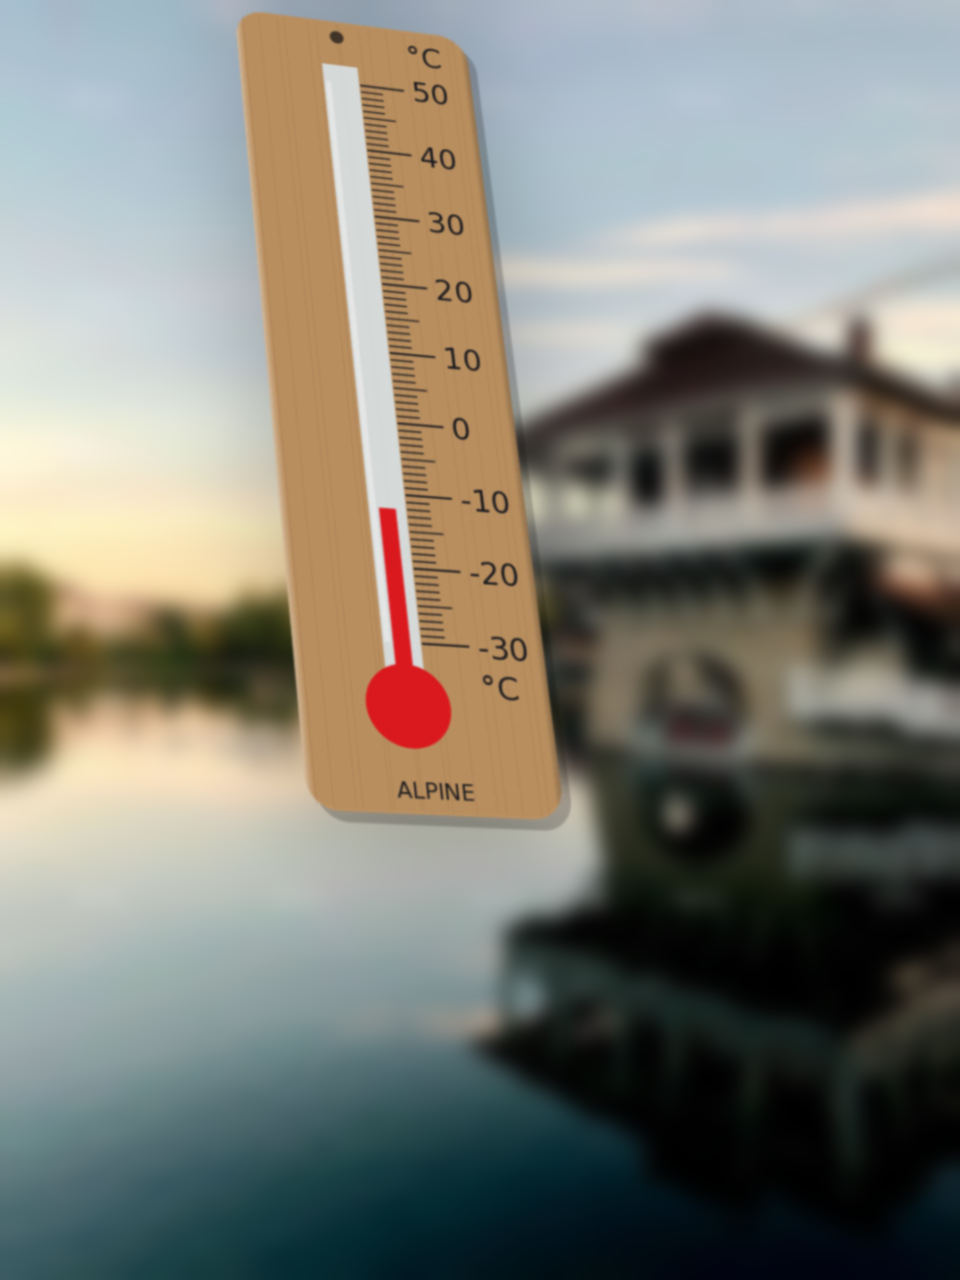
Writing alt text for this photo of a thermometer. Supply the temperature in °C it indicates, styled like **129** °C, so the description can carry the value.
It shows **-12** °C
